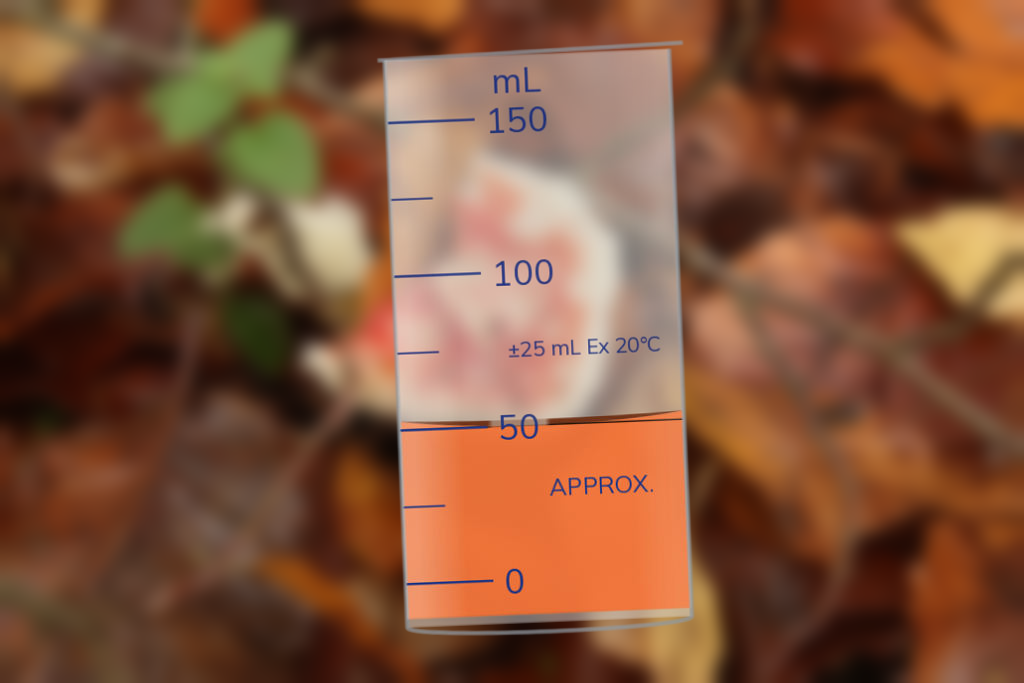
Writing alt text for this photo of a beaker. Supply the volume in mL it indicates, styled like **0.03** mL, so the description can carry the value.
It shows **50** mL
